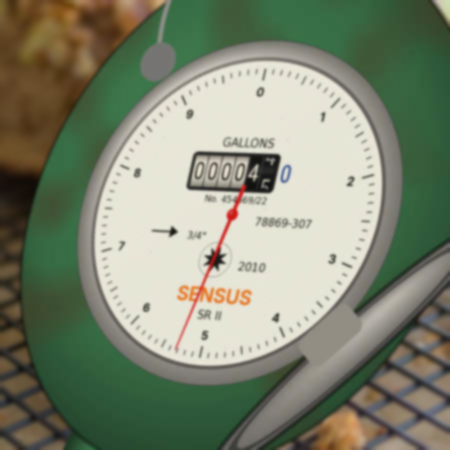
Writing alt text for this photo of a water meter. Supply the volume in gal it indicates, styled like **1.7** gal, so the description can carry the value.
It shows **445.3** gal
